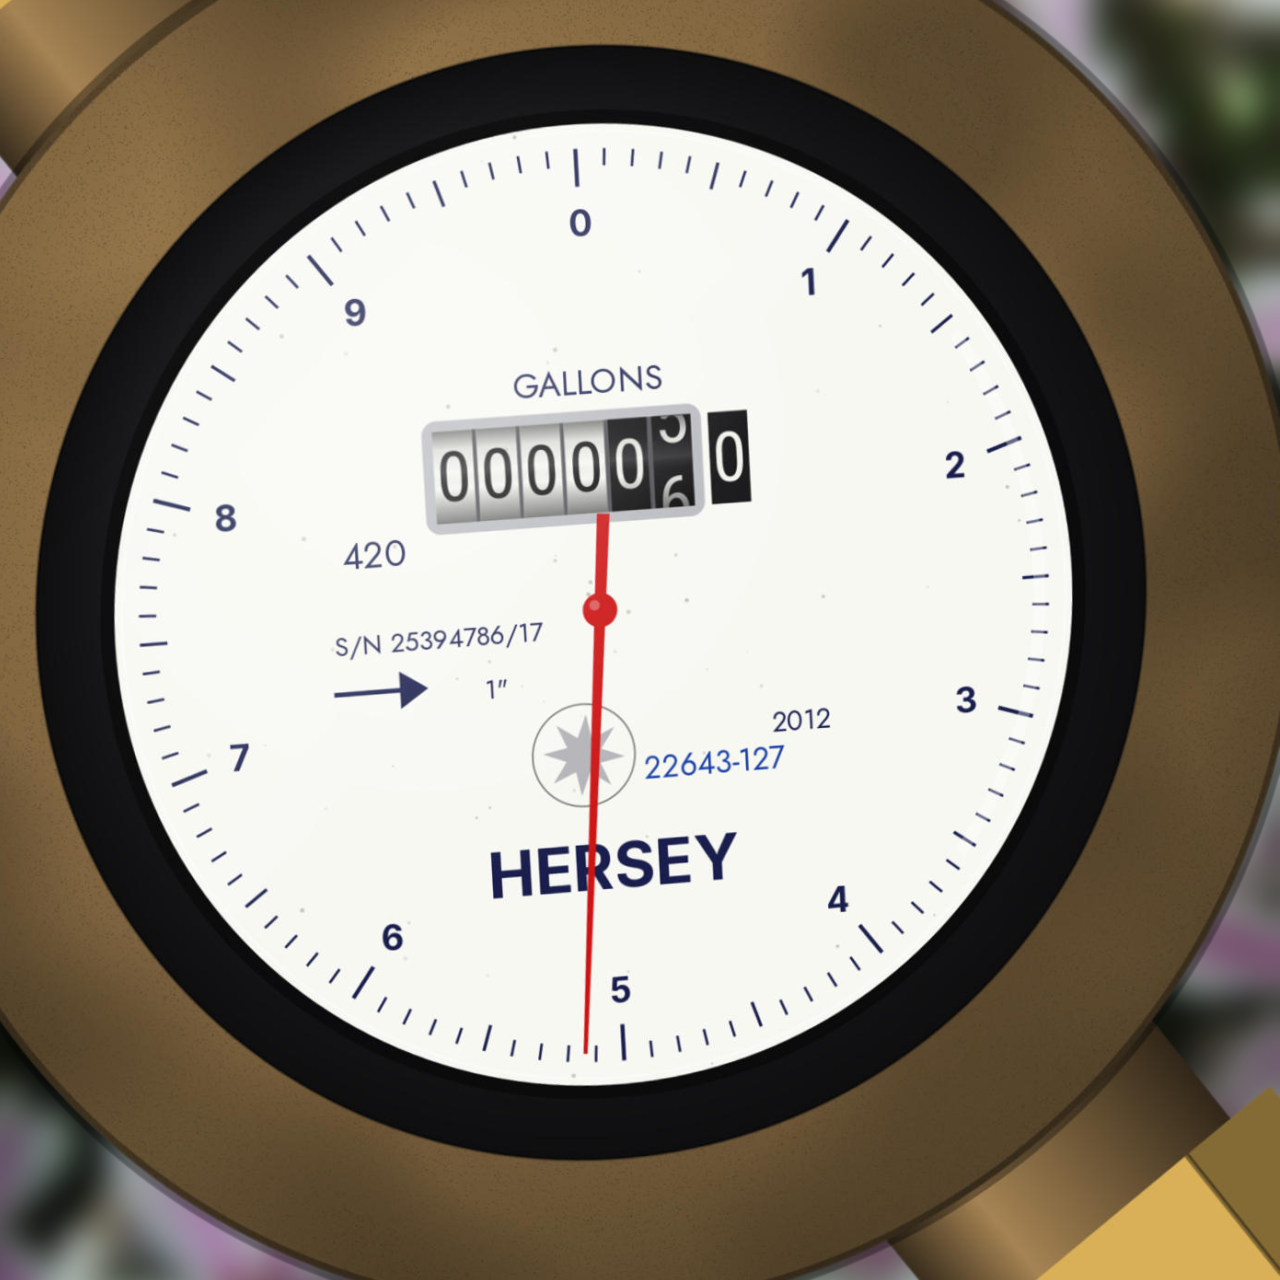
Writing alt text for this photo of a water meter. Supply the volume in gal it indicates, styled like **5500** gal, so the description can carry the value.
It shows **55.1** gal
